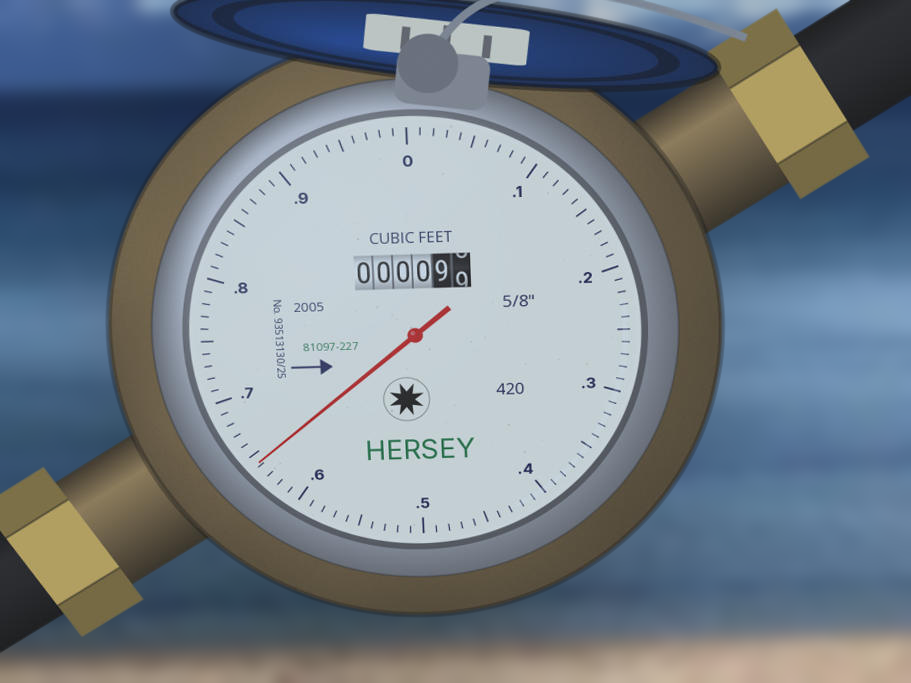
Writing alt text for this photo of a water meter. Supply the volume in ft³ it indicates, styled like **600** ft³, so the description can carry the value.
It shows **98.64** ft³
